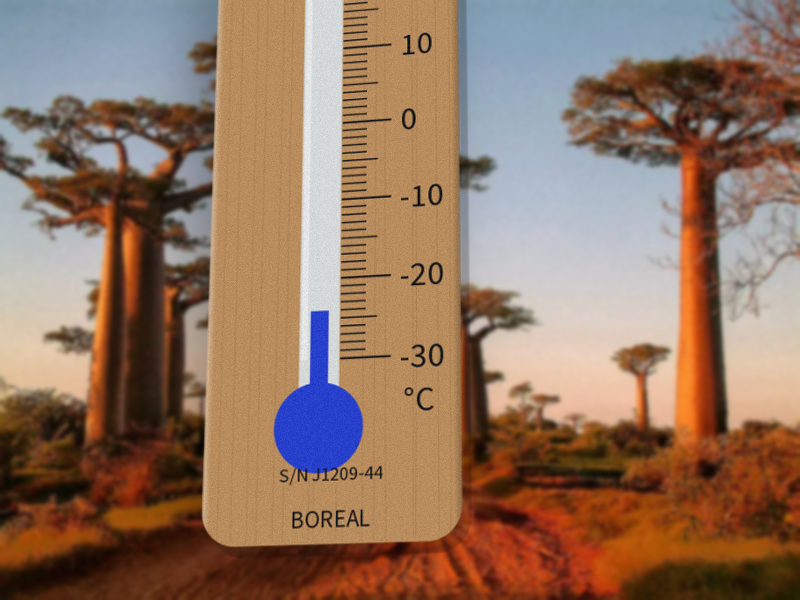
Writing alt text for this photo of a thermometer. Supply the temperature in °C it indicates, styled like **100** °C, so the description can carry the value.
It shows **-24** °C
